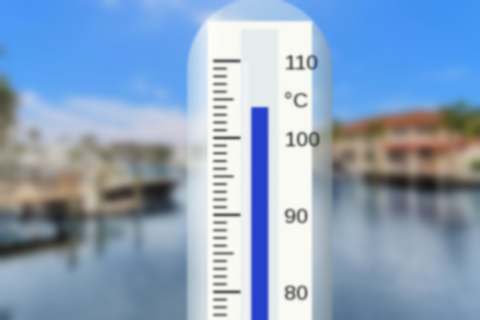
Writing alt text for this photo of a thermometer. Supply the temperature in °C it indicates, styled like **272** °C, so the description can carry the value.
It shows **104** °C
